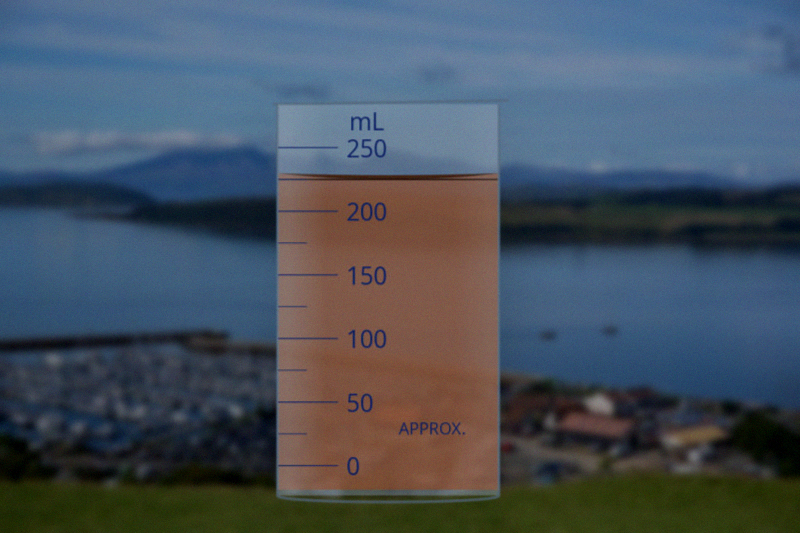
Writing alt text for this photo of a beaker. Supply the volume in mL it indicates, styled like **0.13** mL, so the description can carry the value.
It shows **225** mL
